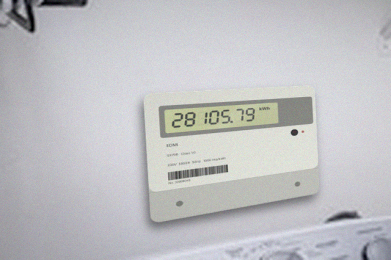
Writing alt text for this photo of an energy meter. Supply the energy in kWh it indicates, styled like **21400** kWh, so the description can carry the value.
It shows **28105.79** kWh
